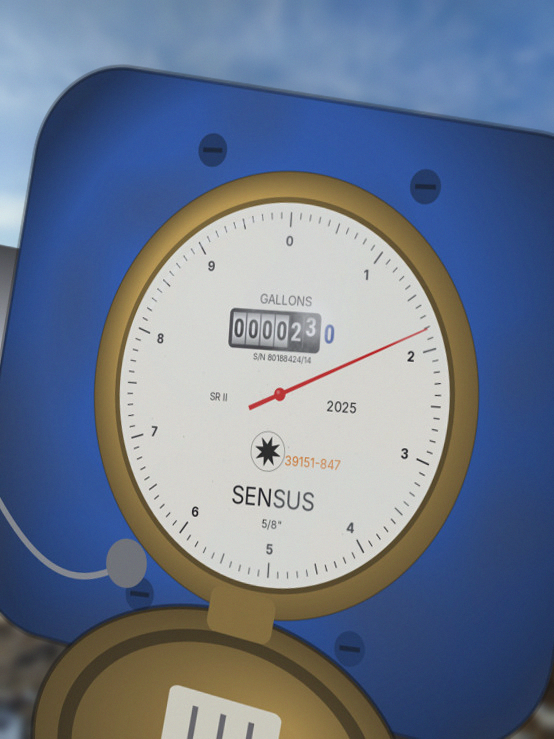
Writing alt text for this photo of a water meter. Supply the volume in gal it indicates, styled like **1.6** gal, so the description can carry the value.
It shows **231.8** gal
